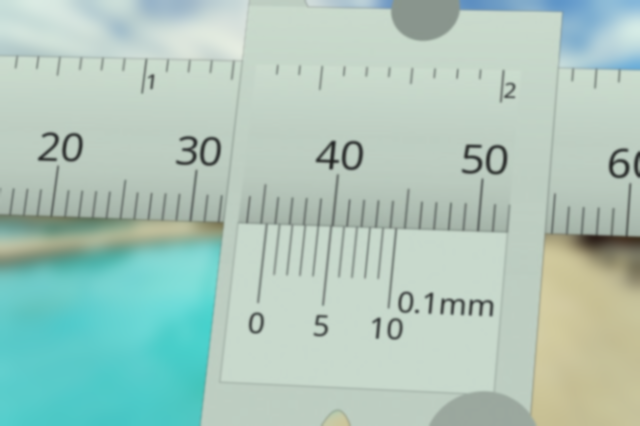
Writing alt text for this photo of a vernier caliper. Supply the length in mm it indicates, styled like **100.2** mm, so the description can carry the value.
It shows **35.4** mm
